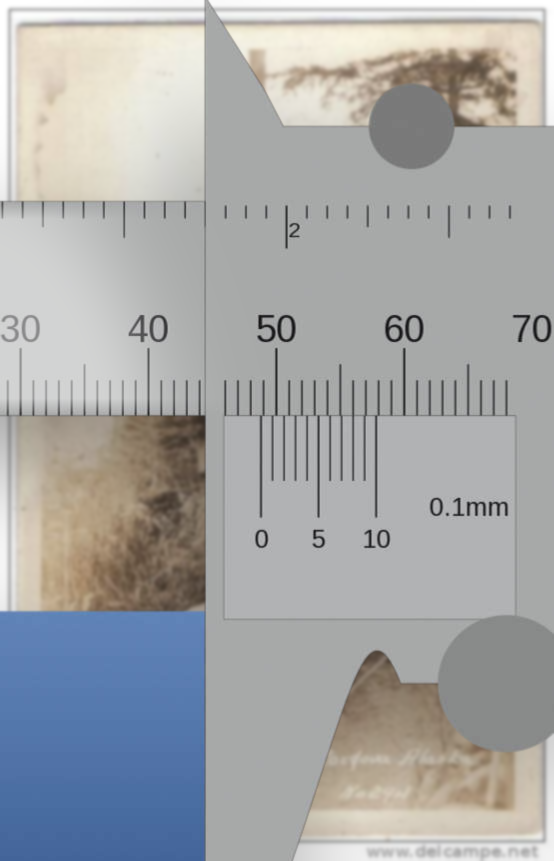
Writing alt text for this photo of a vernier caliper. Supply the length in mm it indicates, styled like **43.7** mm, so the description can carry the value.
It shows **48.8** mm
